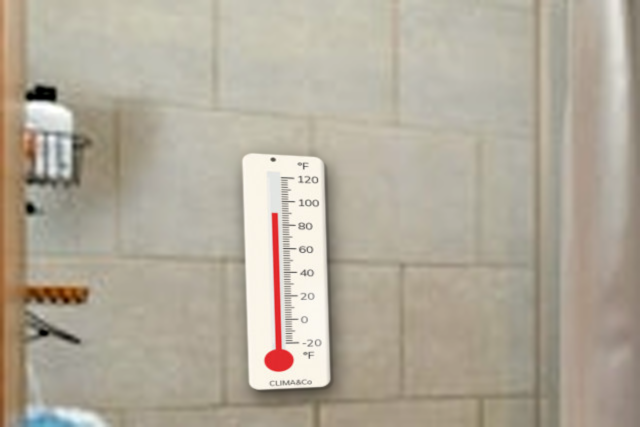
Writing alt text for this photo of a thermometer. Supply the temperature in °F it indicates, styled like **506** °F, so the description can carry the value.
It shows **90** °F
